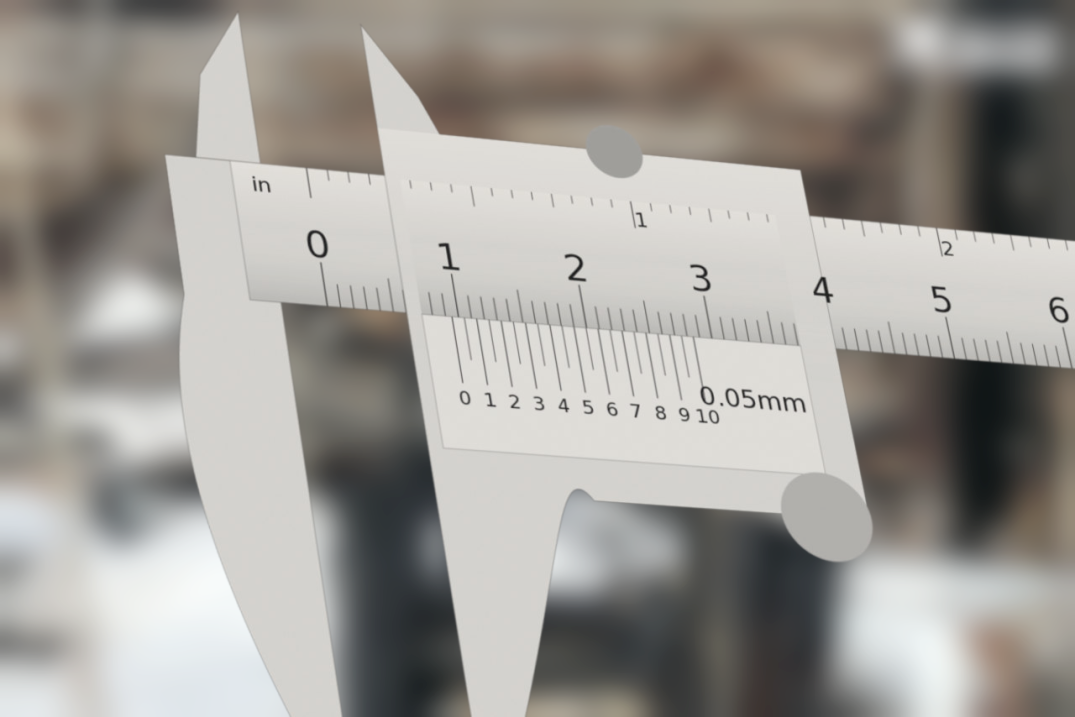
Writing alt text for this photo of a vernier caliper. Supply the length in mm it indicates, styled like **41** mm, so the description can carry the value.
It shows **9.5** mm
